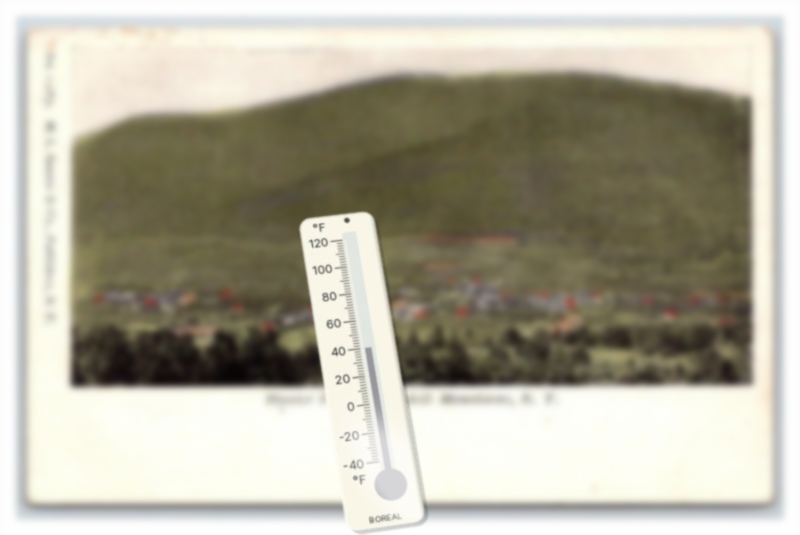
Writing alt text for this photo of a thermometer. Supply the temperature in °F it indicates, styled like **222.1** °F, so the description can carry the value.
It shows **40** °F
